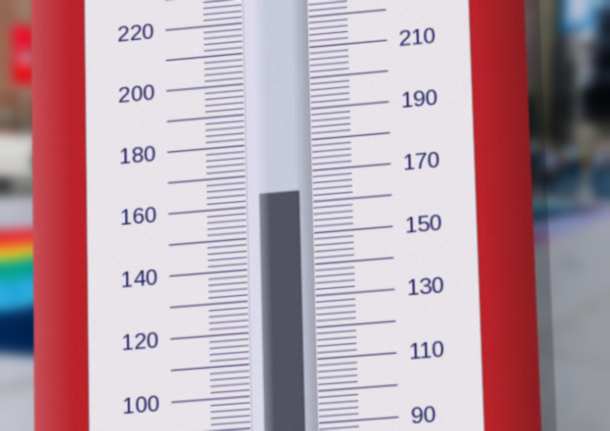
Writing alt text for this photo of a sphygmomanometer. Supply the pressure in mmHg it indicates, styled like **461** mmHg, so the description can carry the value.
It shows **164** mmHg
